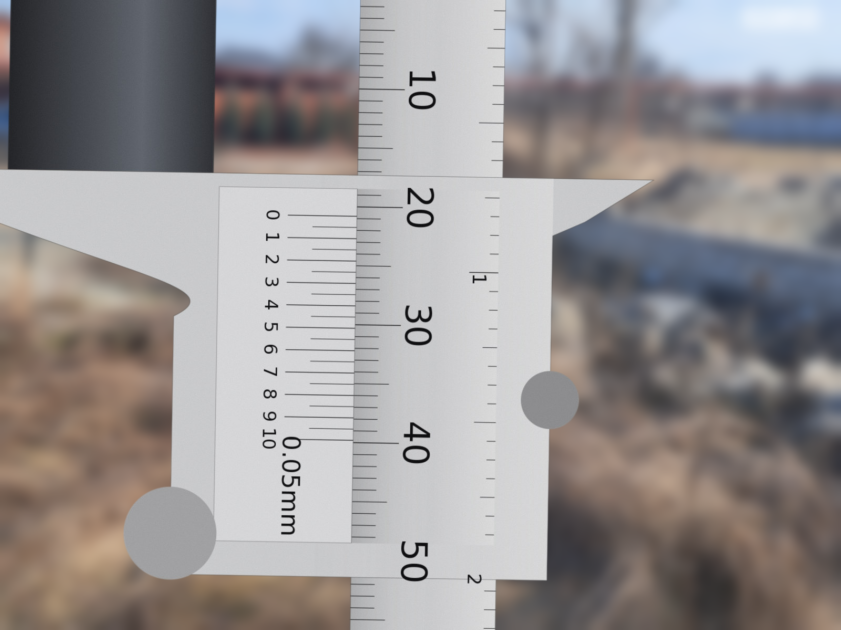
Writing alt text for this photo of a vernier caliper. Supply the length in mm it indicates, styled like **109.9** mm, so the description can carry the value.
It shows **20.8** mm
